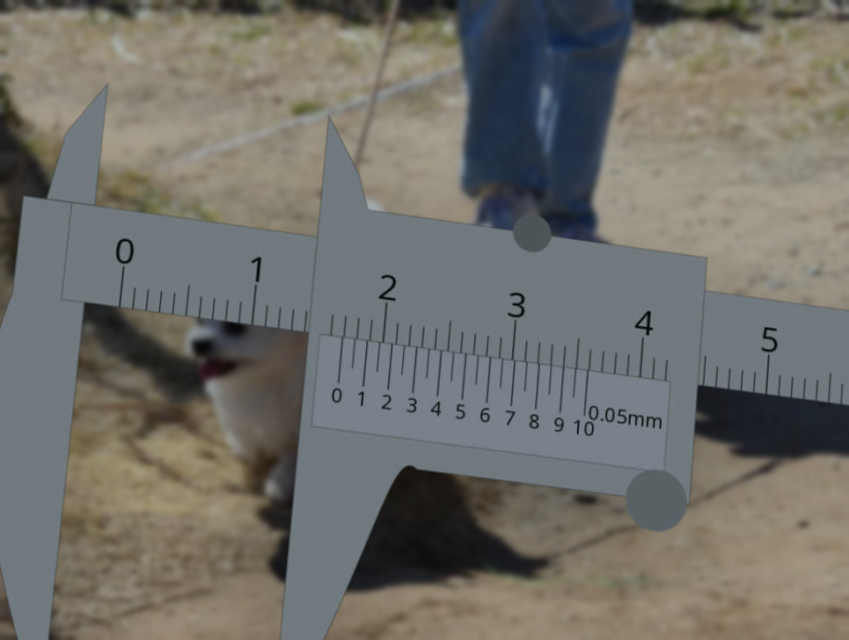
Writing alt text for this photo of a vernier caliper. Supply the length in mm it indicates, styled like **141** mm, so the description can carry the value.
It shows **16.9** mm
